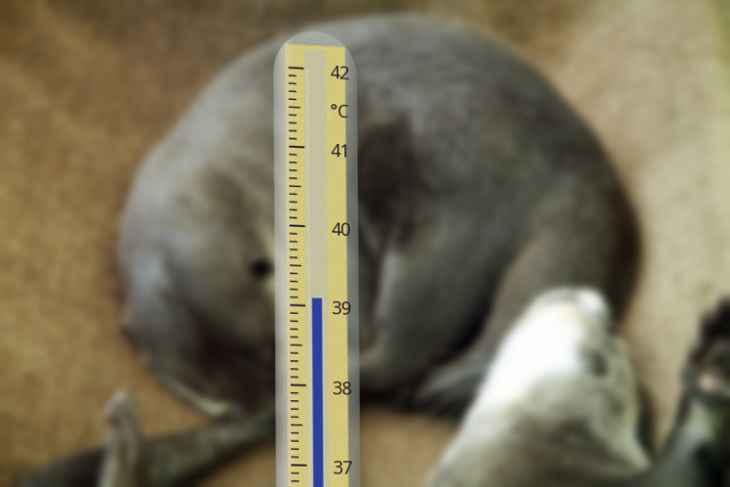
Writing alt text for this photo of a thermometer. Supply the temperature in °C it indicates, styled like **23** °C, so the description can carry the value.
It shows **39.1** °C
